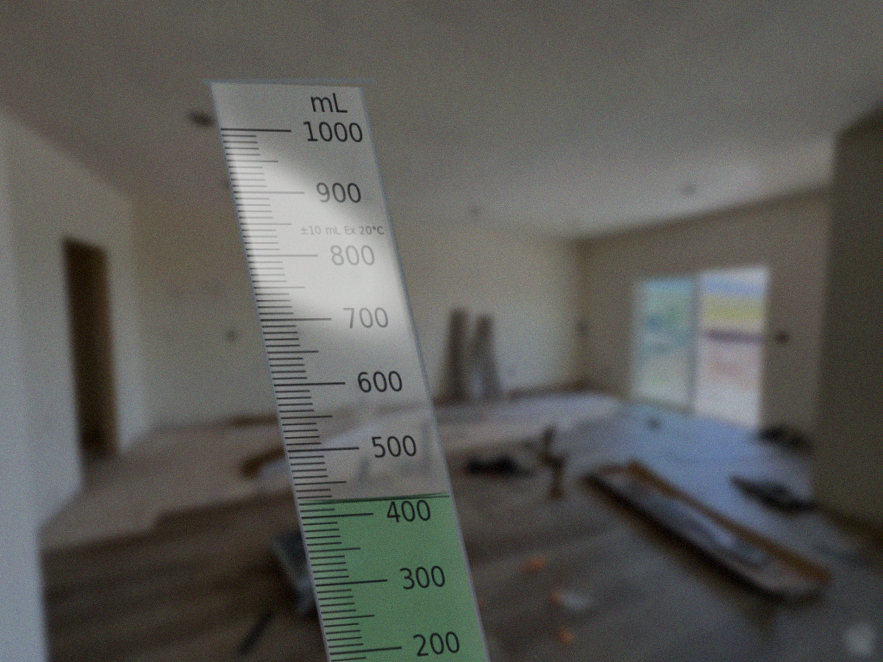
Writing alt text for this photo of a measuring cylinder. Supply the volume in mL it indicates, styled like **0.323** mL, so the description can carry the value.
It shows **420** mL
